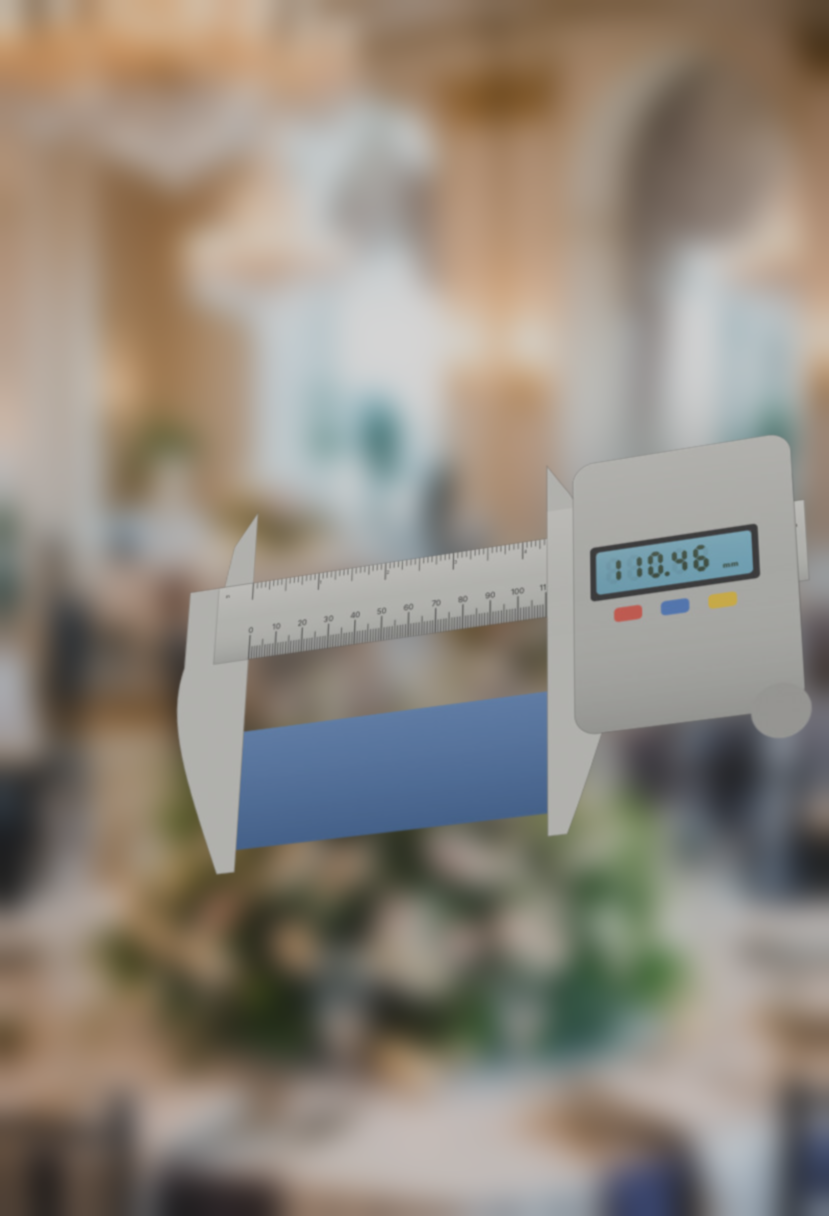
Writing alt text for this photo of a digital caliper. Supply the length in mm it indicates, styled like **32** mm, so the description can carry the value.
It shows **110.46** mm
